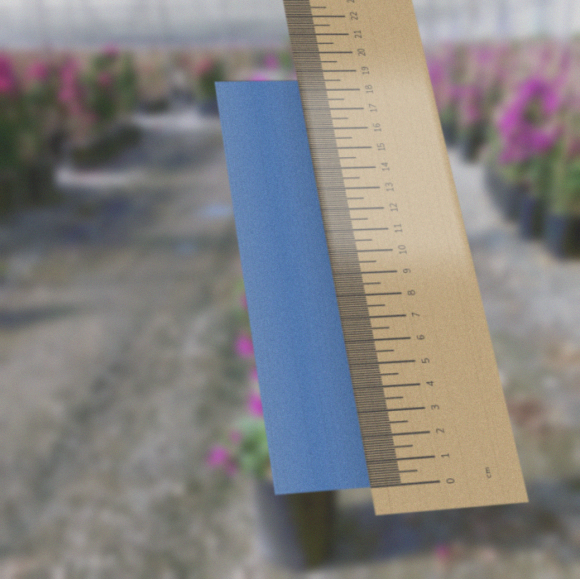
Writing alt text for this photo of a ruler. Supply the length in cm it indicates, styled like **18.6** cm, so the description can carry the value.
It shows **18.5** cm
